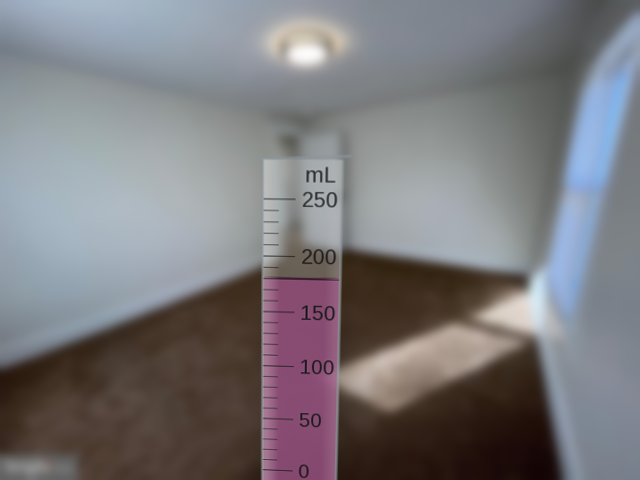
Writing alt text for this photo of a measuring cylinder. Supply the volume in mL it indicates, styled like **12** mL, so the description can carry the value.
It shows **180** mL
